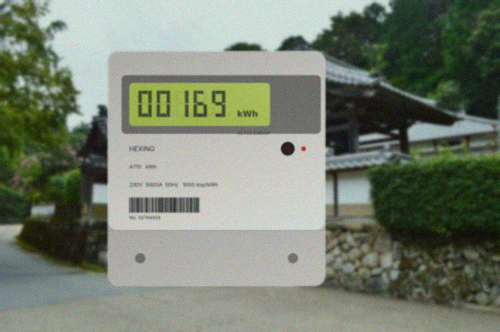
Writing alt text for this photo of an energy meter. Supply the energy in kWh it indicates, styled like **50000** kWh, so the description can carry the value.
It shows **169** kWh
